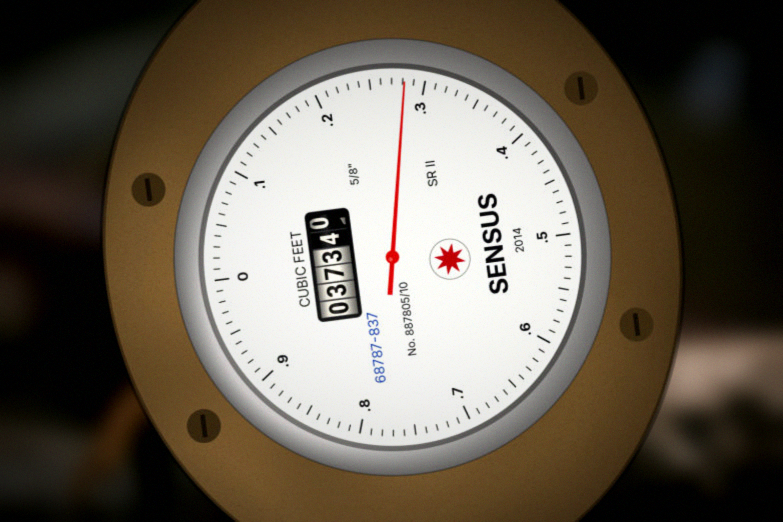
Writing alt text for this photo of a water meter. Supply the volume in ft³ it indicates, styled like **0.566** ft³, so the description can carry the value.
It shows **37340.28** ft³
